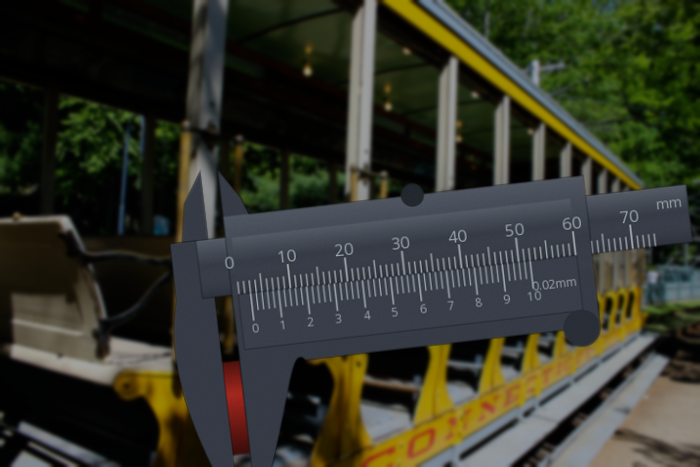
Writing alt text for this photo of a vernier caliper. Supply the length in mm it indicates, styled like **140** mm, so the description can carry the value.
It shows **3.0** mm
